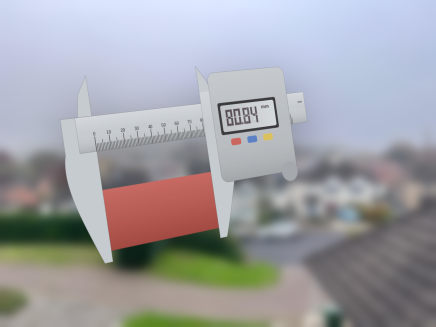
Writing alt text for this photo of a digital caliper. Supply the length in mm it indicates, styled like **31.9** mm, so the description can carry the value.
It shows **80.84** mm
